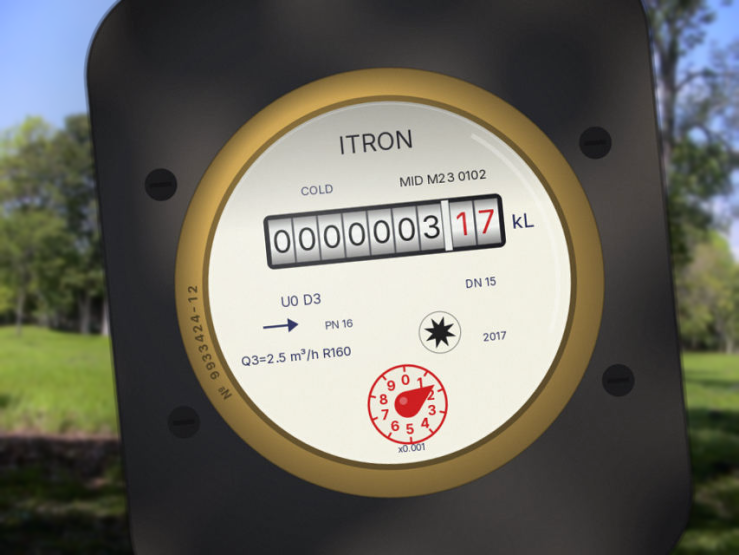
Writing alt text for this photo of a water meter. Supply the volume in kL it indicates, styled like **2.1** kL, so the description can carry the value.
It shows **3.171** kL
